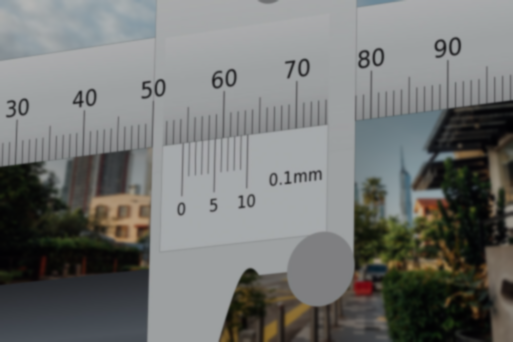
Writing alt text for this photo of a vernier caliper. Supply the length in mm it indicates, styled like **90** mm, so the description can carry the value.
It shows **54.4** mm
